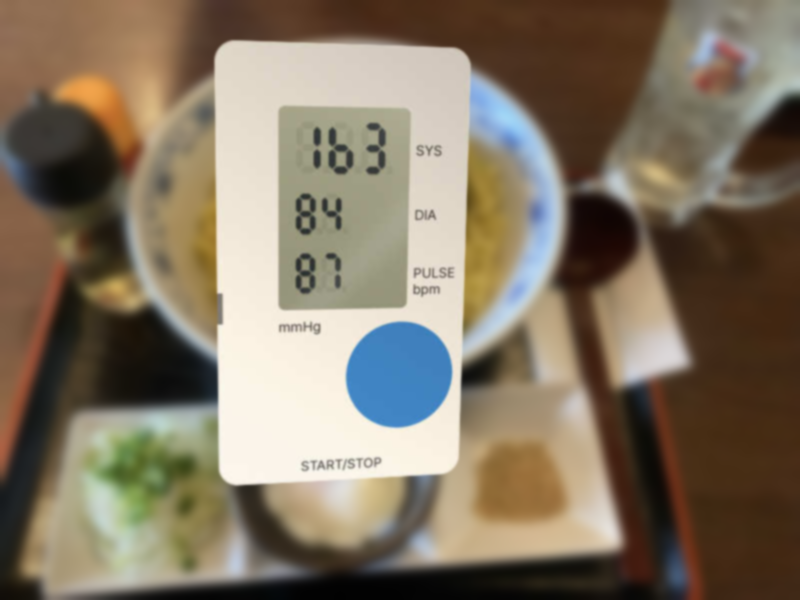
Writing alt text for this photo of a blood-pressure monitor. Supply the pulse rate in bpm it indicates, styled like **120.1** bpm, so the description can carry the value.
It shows **87** bpm
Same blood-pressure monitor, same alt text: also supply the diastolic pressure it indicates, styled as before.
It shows **84** mmHg
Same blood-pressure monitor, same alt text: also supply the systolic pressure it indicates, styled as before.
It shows **163** mmHg
